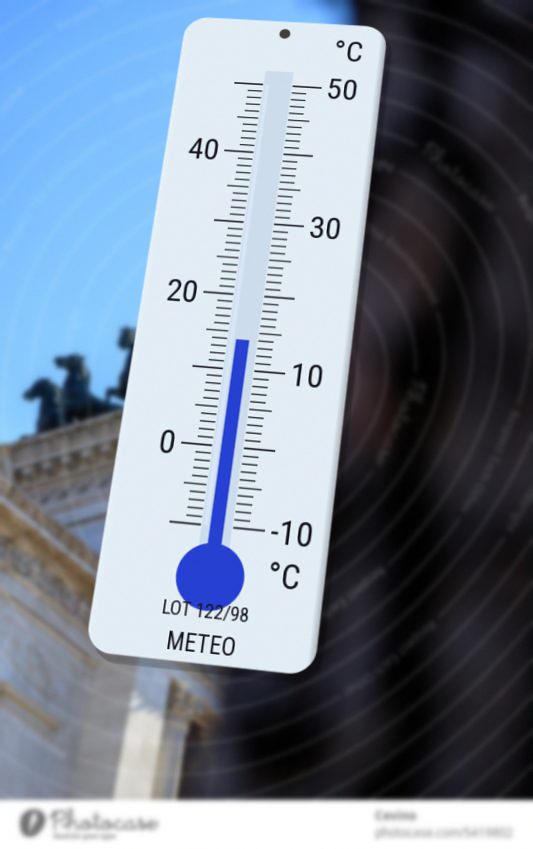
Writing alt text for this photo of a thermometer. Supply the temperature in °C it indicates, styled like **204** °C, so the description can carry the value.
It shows **14** °C
